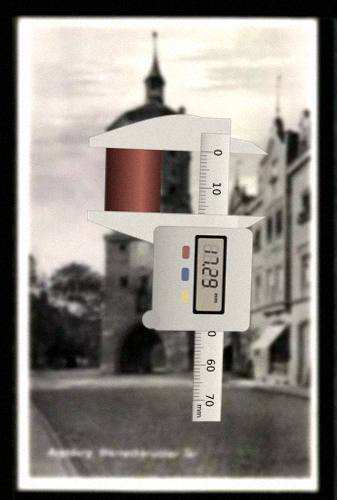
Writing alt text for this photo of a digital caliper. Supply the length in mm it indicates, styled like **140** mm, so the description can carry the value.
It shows **17.29** mm
